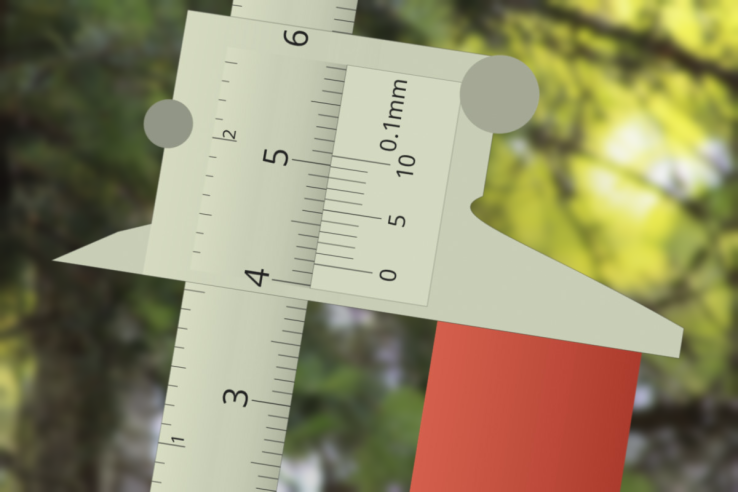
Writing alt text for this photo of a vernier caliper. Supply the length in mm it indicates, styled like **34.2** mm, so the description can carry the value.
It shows **41.8** mm
